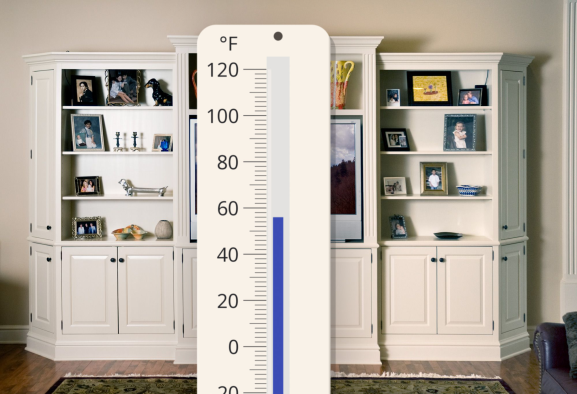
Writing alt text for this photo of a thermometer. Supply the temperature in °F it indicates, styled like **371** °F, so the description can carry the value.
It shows **56** °F
